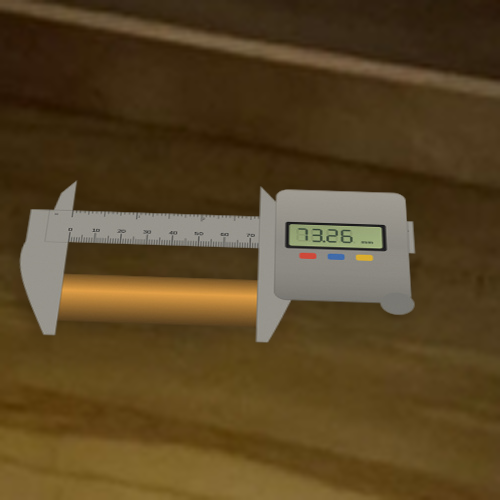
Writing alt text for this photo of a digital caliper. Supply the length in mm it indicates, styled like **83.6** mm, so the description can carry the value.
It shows **73.26** mm
